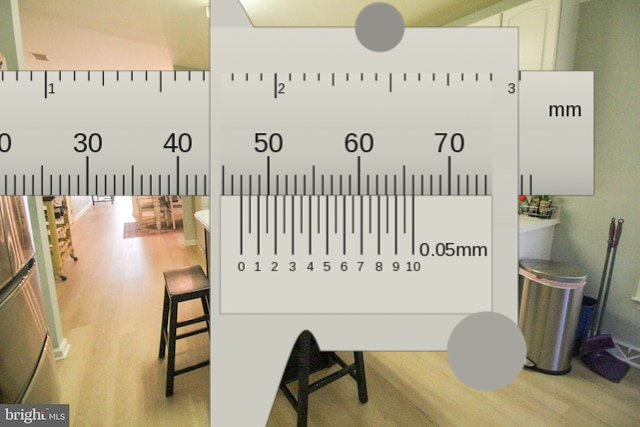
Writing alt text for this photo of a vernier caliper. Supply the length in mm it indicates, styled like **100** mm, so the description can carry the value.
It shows **47.0** mm
